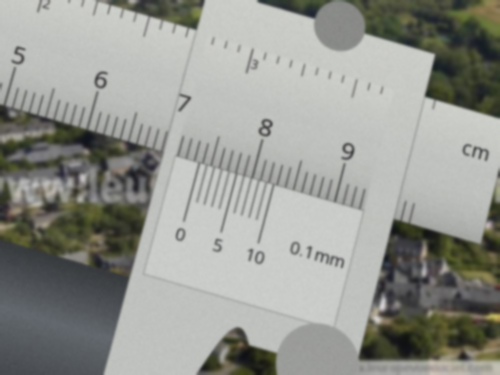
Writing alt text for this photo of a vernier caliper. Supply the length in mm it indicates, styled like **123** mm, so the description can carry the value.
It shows **73.6** mm
